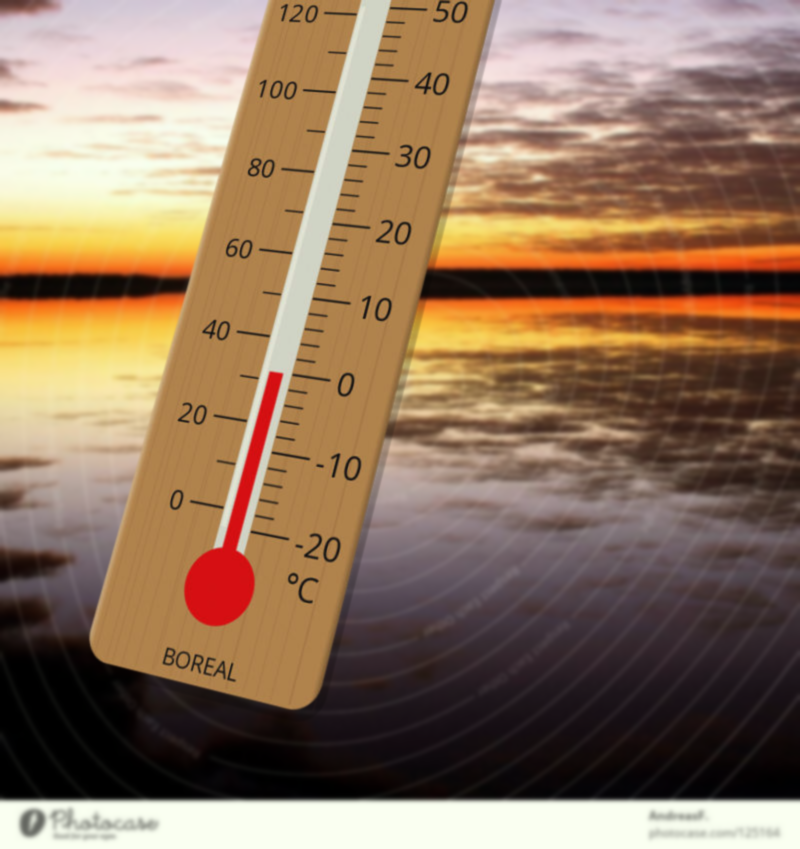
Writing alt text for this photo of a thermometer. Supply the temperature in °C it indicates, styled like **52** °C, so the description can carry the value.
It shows **0** °C
